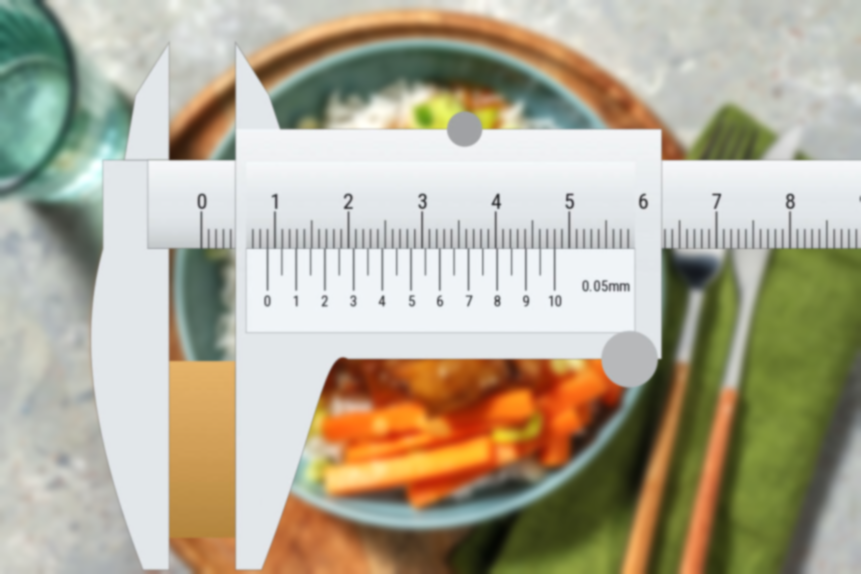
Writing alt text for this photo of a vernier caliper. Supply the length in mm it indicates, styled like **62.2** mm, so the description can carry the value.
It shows **9.0** mm
